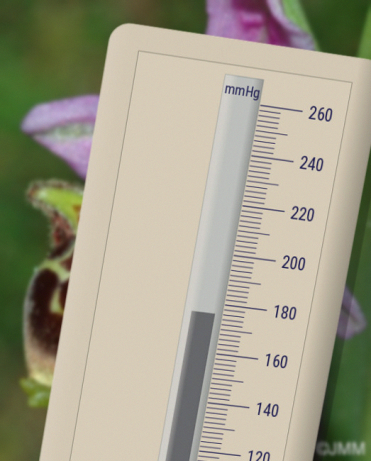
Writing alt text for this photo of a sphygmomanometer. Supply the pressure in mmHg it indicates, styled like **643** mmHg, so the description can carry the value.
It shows **176** mmHg
